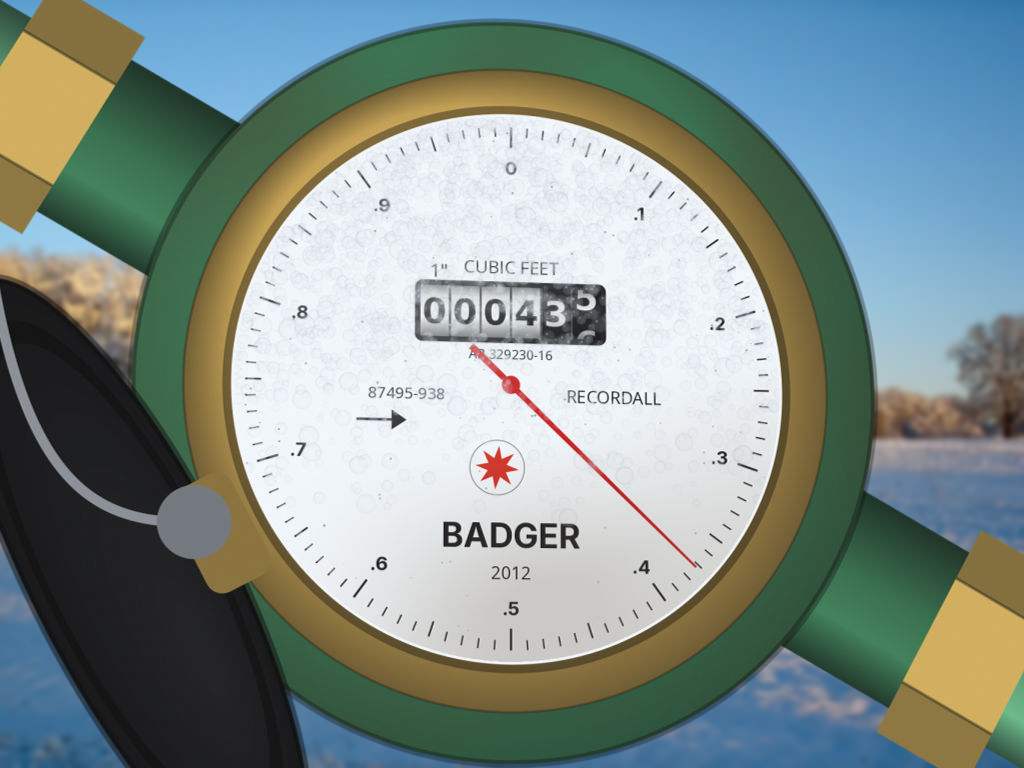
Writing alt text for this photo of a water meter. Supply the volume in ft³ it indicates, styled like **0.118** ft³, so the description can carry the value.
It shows **435.37** ft³
